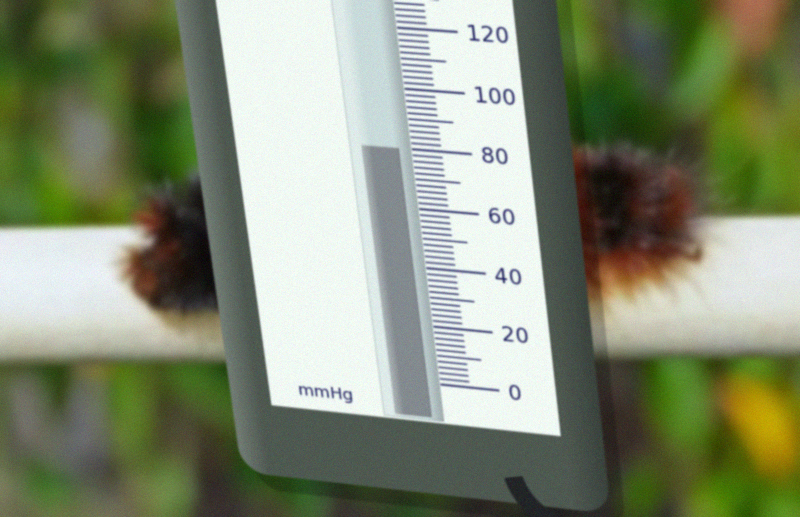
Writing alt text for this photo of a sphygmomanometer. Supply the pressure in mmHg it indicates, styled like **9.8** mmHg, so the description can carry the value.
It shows **80** mmHg
